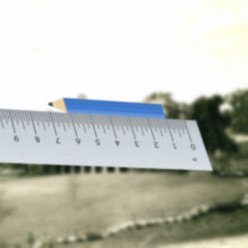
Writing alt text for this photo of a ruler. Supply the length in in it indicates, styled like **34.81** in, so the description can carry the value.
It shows **6** in
